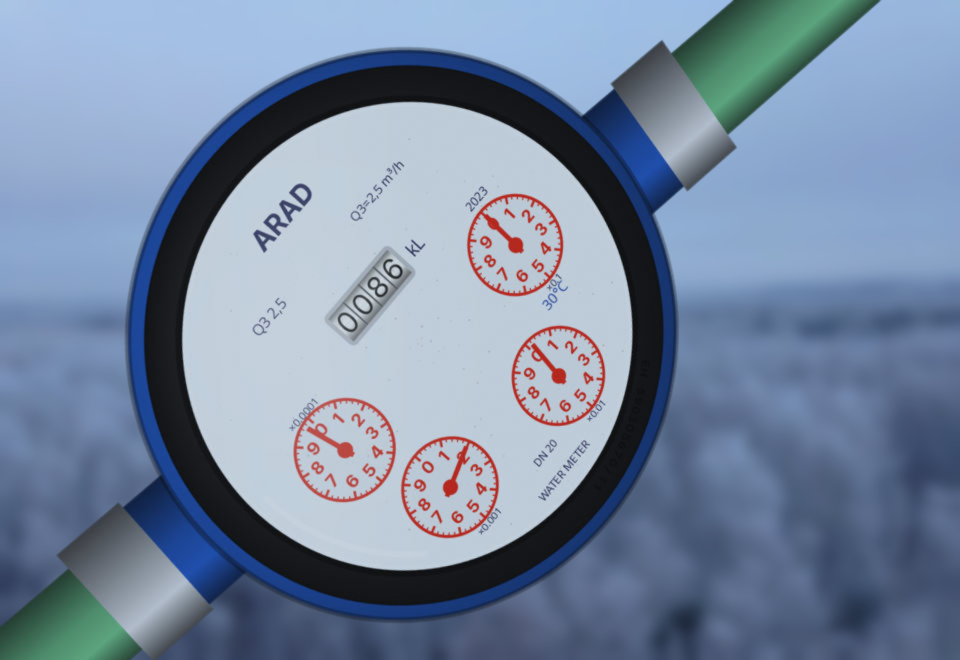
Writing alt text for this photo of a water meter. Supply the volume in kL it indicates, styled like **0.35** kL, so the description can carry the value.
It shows **86.0019** kL
